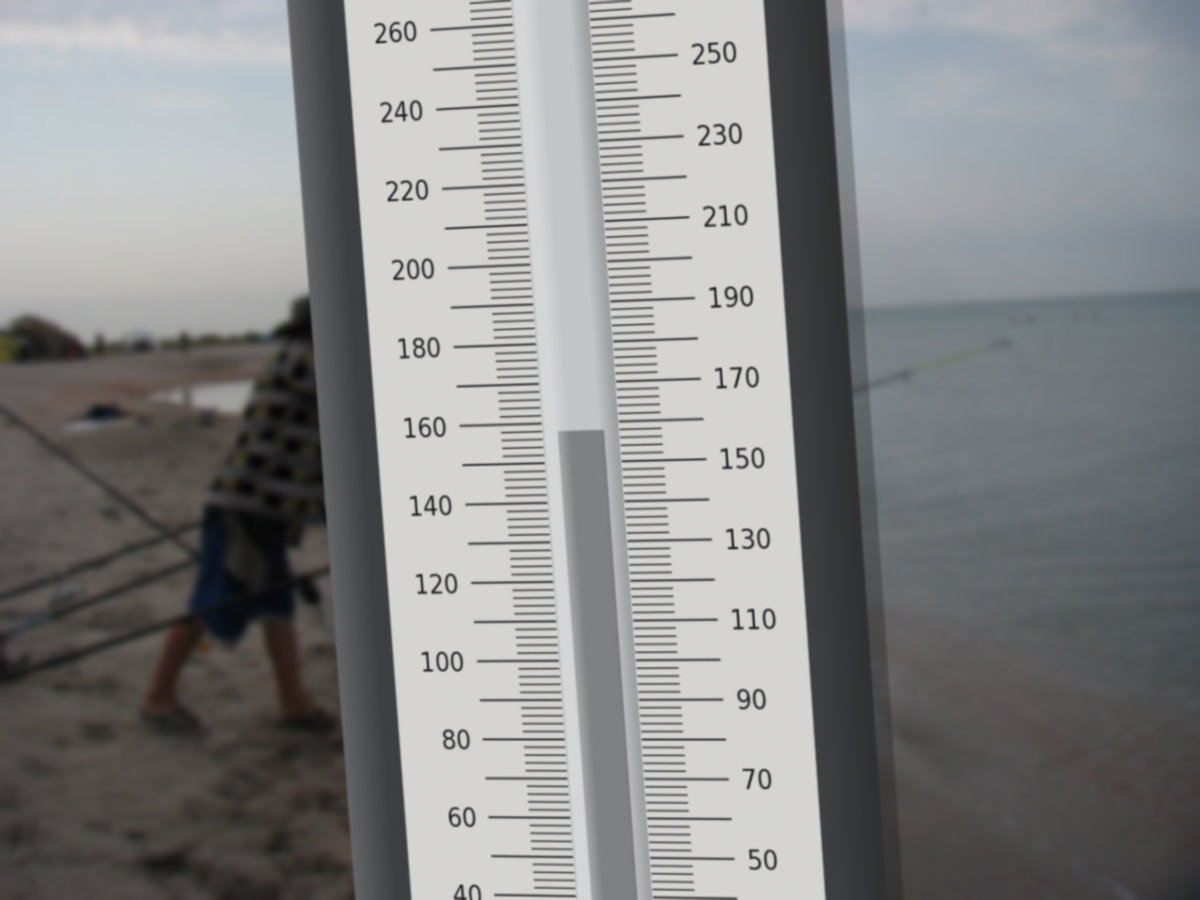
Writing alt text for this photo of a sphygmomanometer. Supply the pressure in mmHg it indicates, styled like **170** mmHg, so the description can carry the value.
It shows **158** mmHg
